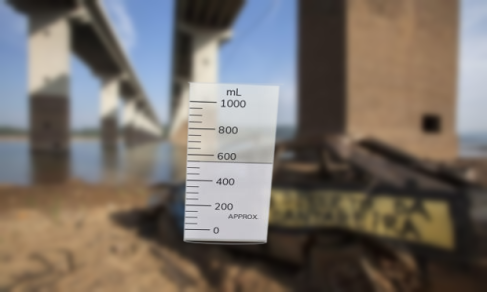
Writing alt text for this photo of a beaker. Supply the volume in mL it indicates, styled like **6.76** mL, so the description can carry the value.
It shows **550** mL
